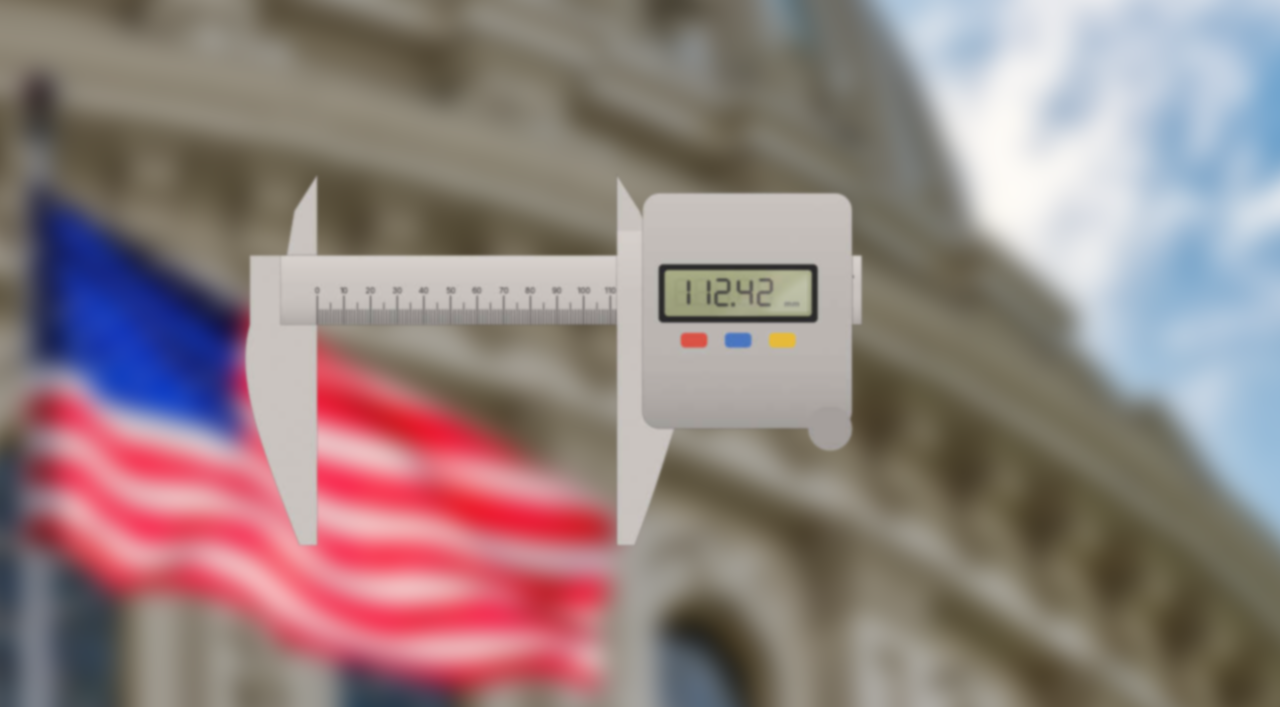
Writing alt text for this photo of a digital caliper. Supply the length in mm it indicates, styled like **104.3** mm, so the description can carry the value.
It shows **112.42** mm
